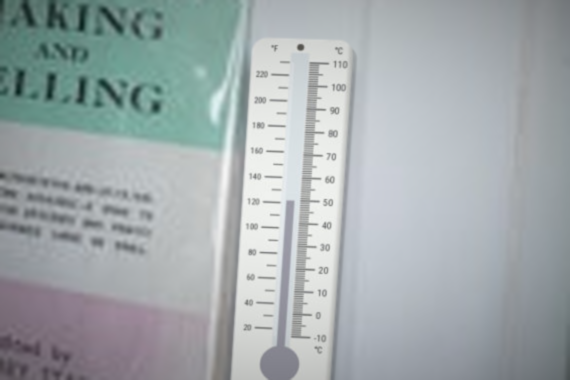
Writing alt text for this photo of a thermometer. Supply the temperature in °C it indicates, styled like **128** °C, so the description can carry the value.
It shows **50** °C
